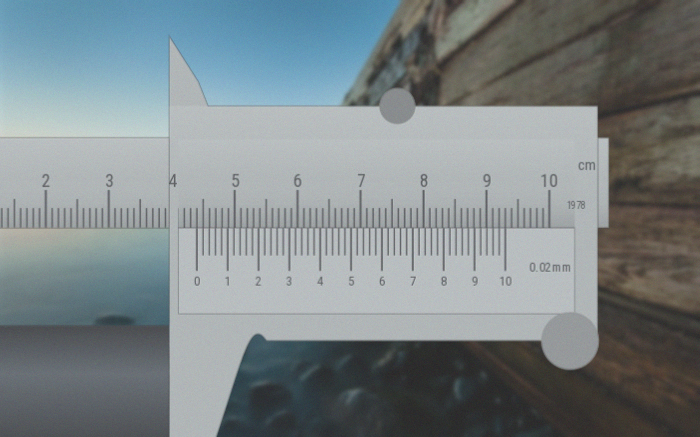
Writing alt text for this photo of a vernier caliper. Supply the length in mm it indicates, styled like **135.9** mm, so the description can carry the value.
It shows **44.0** mm
